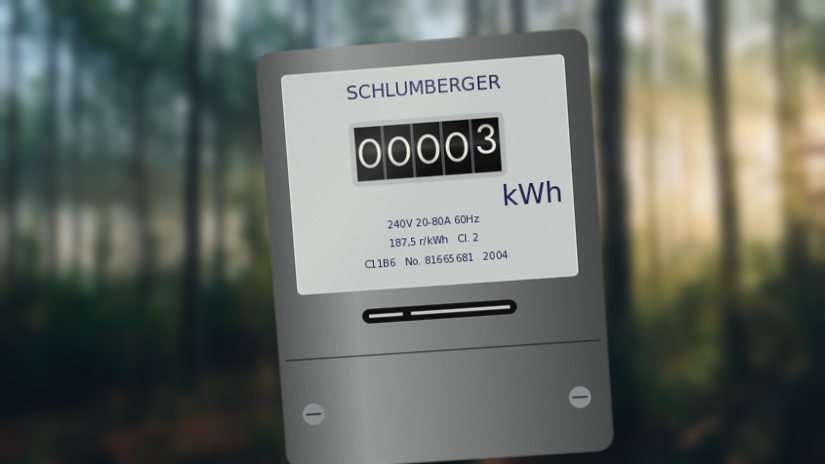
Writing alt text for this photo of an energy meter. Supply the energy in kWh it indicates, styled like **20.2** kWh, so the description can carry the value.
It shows **3** kWh
